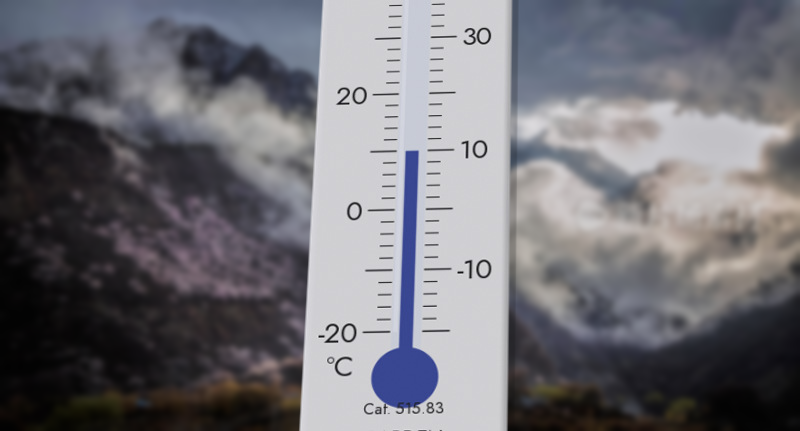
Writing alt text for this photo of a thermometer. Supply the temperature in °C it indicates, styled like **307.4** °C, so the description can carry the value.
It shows **10** °C
